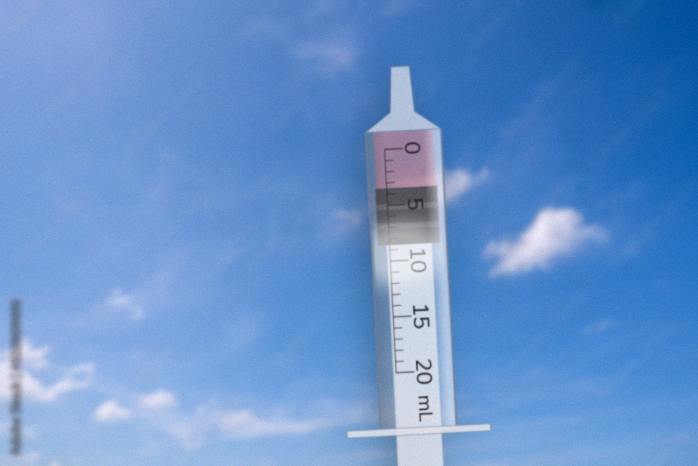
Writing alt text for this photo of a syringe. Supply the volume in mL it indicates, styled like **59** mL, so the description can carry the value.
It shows **3.5** mL
